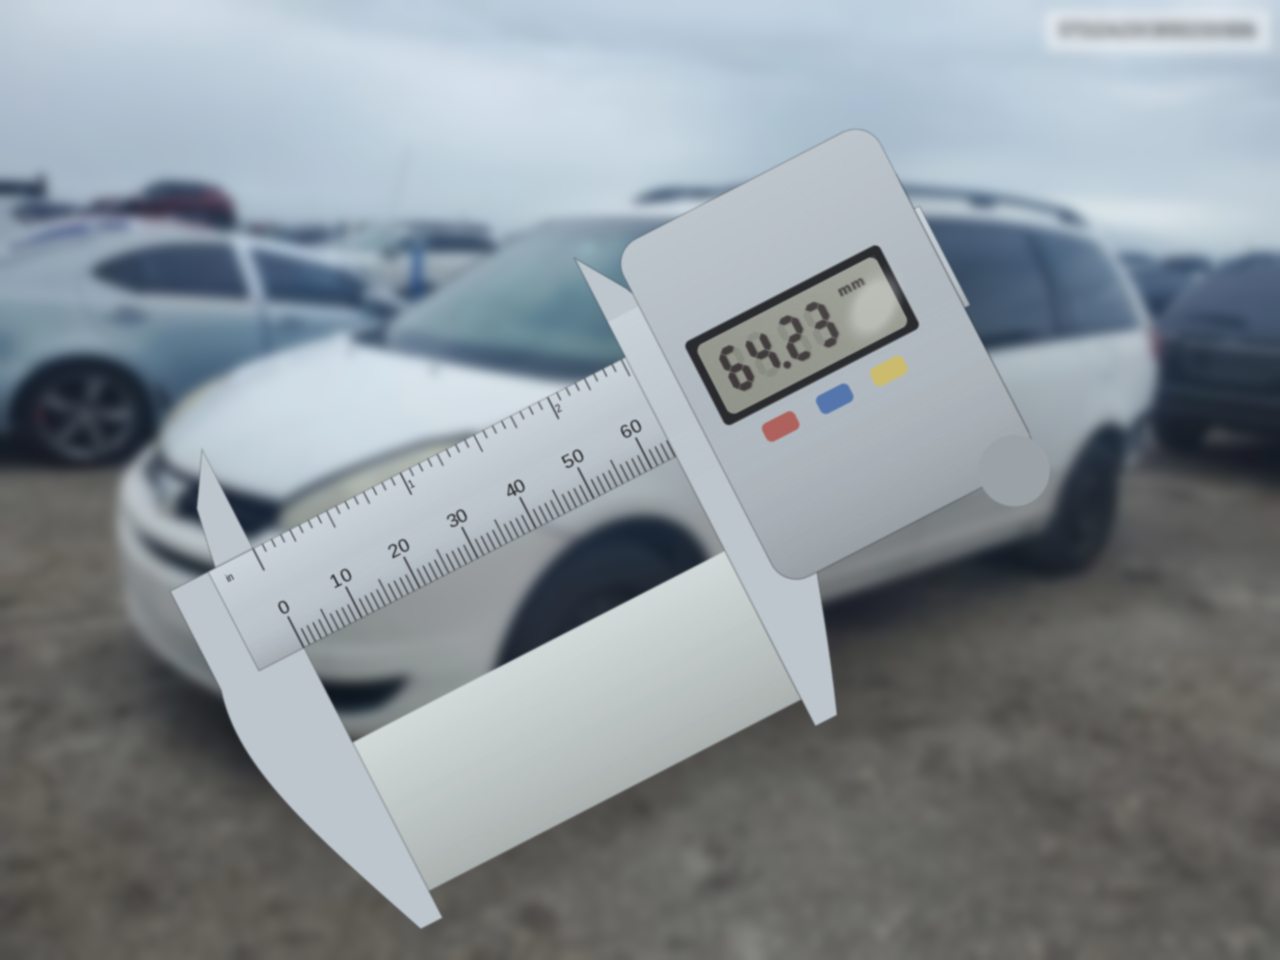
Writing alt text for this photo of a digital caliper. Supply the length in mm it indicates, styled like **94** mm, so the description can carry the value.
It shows **64.23** mm
